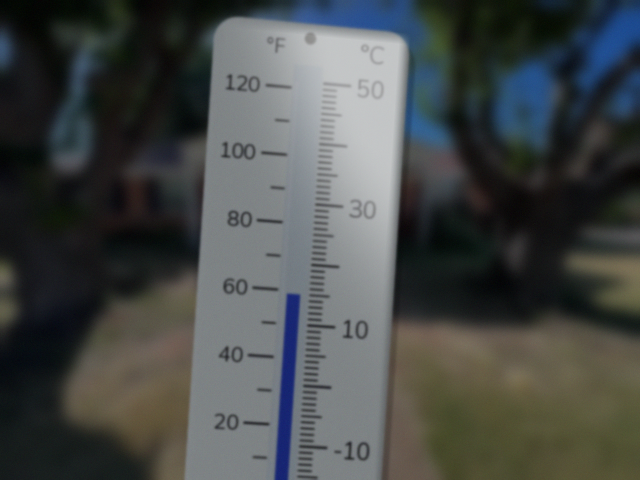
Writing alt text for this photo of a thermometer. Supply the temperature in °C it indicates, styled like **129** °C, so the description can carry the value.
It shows **15** °C
